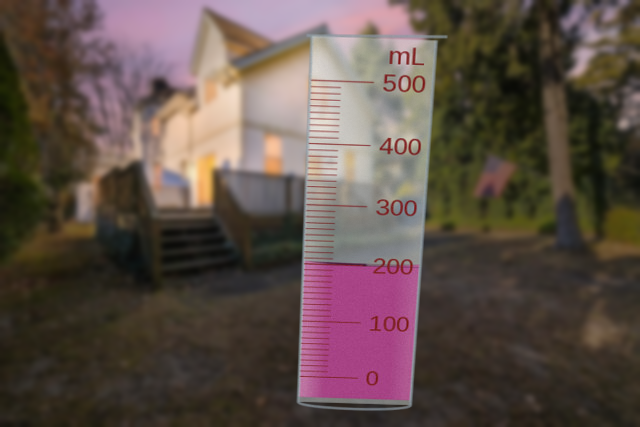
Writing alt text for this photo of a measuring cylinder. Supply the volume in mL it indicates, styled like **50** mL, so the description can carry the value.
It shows **200** mL
